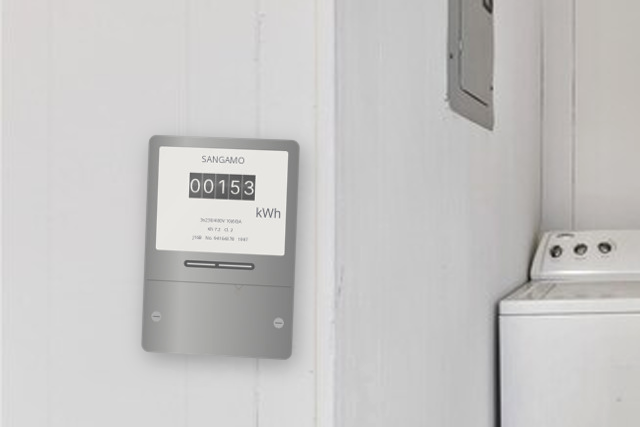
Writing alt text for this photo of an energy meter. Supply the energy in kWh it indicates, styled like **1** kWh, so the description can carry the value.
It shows **153** kWh
